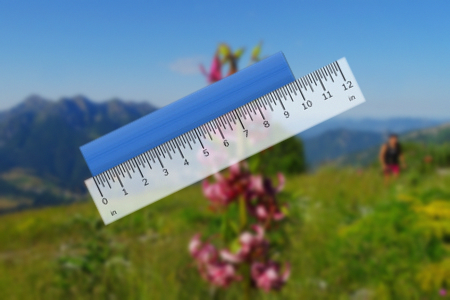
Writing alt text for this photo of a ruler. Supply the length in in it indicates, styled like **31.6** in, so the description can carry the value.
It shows **10** in
